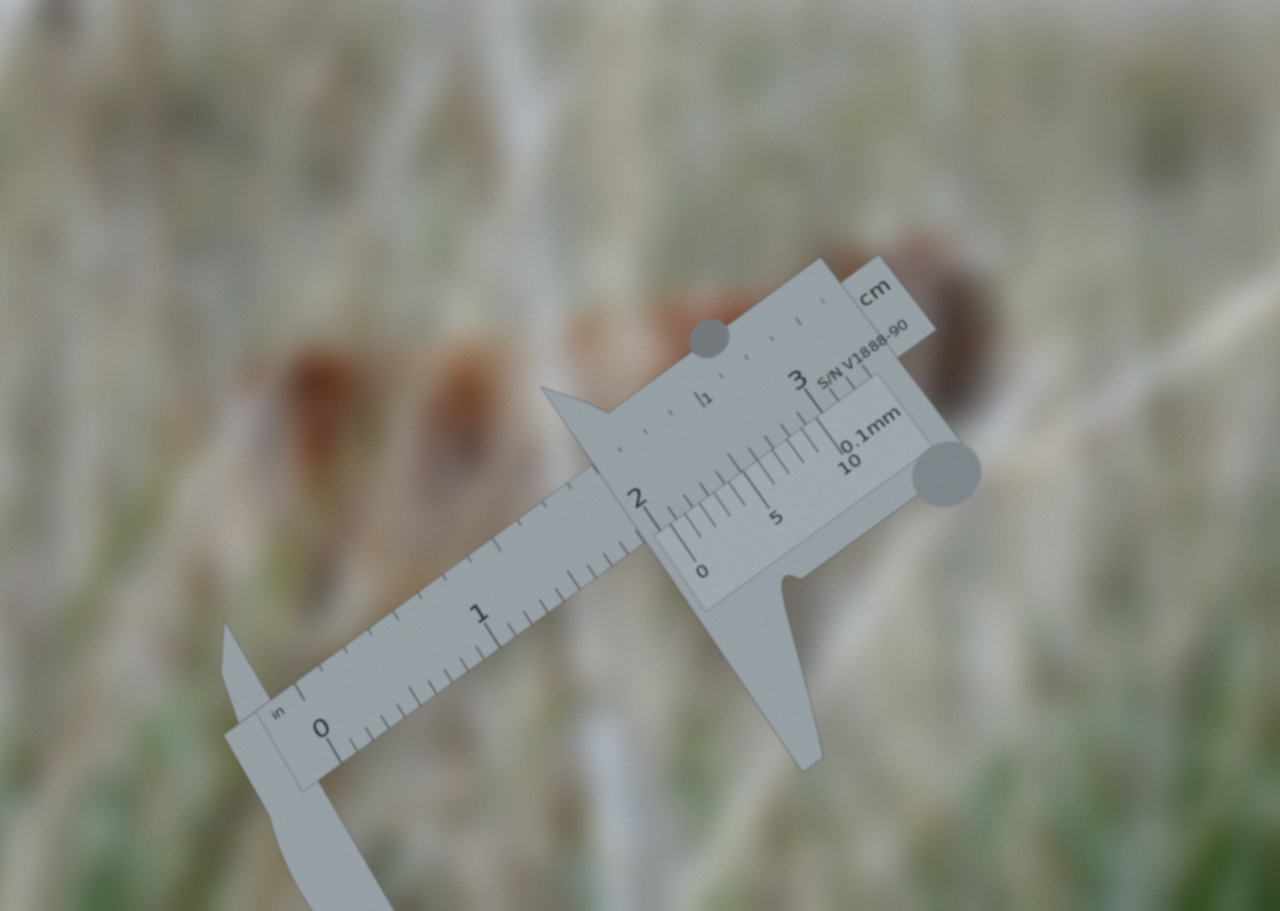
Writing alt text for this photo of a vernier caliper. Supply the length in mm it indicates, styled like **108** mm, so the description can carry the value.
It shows **20.6** mm
